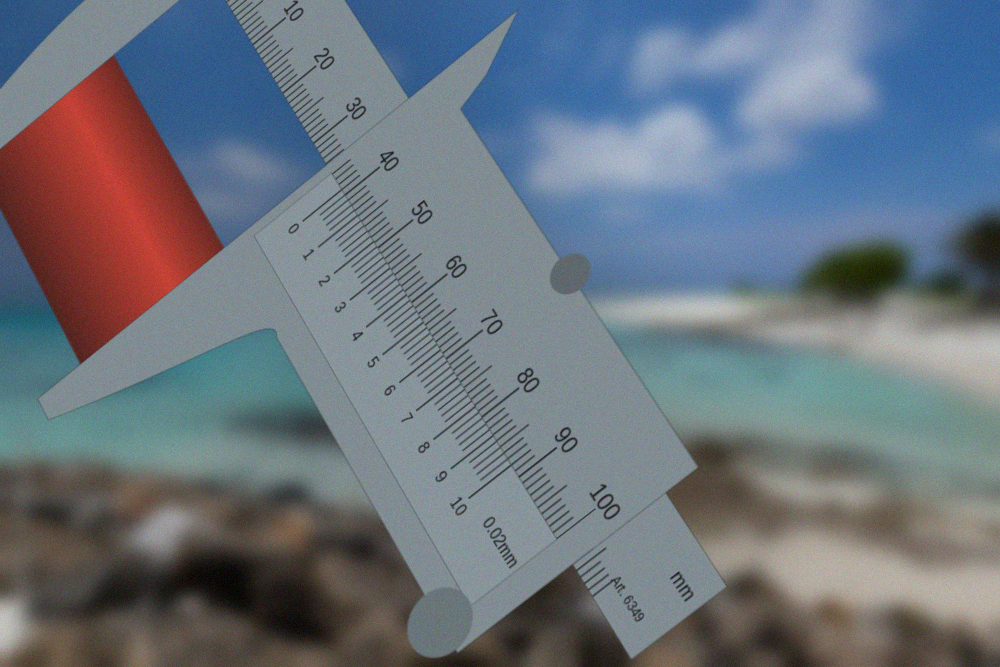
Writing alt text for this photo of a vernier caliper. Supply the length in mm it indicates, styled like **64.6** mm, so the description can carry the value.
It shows **39.0** mm
